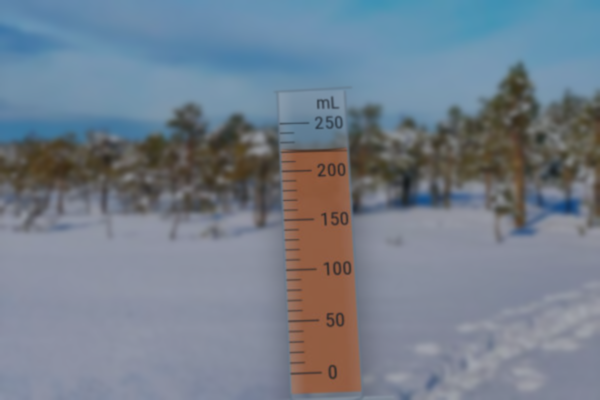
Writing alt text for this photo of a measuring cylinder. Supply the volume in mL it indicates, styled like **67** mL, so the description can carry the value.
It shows **220** mL
